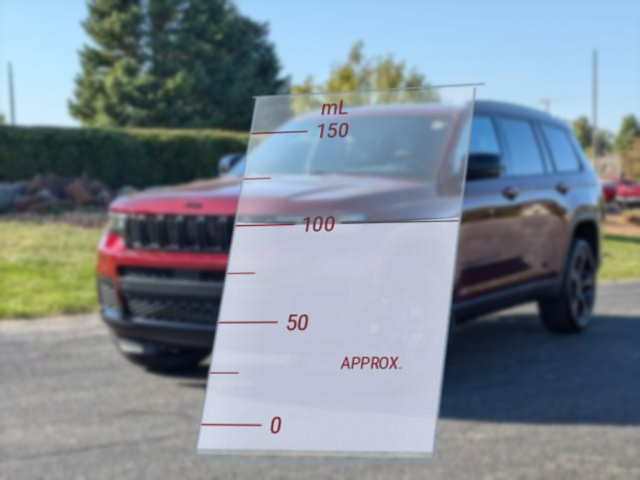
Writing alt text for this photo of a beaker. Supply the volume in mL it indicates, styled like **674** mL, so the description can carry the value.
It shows **100** mL
